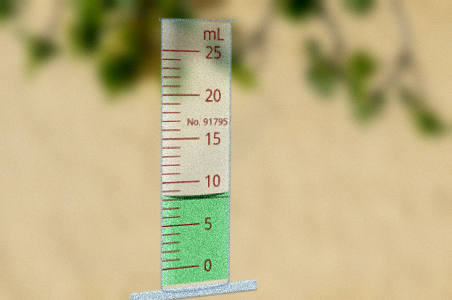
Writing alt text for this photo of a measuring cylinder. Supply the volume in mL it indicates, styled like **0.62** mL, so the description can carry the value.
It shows **8** mL
